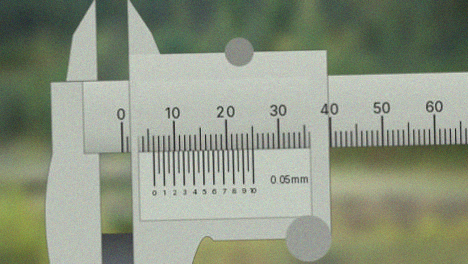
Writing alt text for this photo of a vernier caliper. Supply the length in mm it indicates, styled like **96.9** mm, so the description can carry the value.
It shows **6.0** mm
